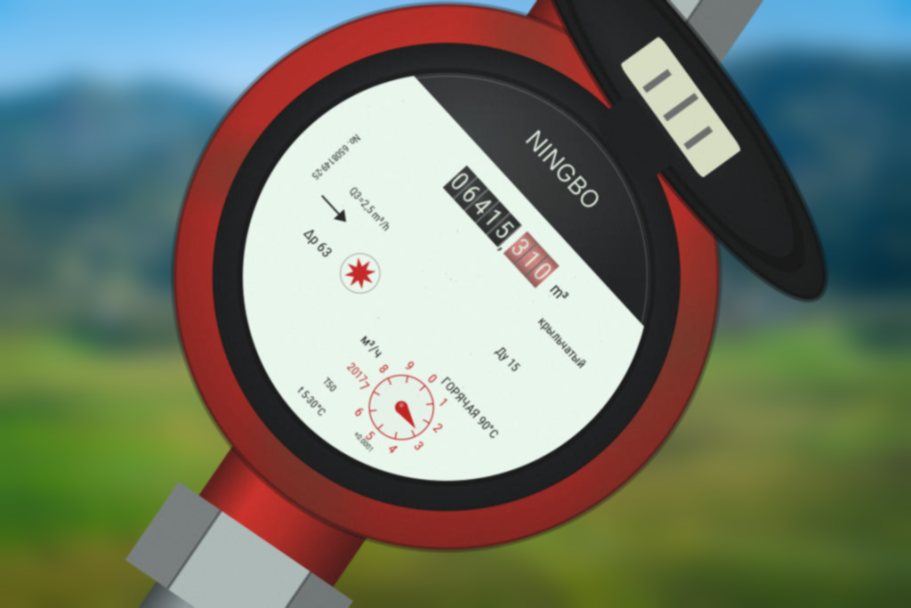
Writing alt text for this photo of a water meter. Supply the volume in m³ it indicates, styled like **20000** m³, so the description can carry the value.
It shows **6415.3102** m³
